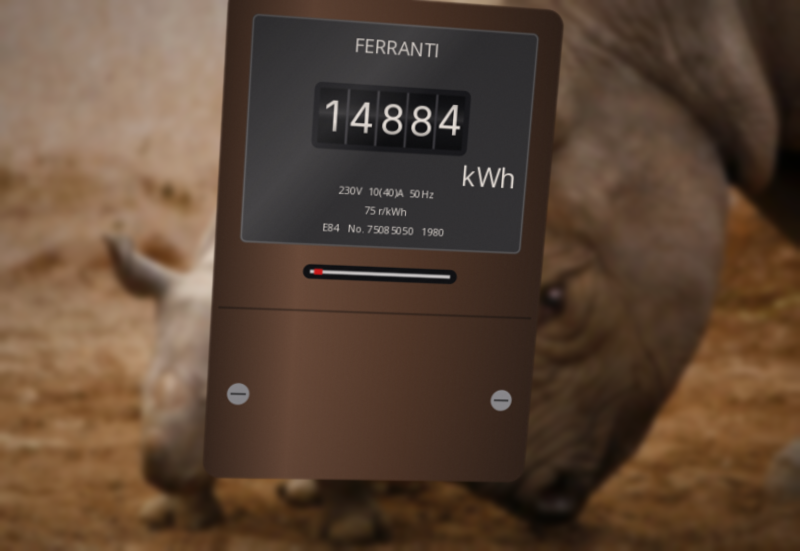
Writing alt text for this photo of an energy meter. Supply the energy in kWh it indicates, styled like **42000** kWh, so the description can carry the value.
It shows **14884** kWh
